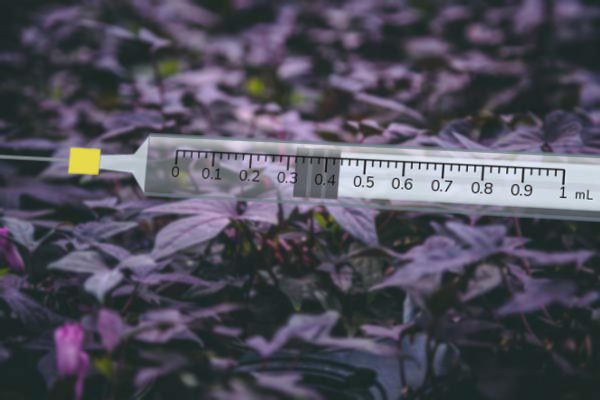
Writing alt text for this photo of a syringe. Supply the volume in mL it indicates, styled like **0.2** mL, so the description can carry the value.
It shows **0.32** mL
